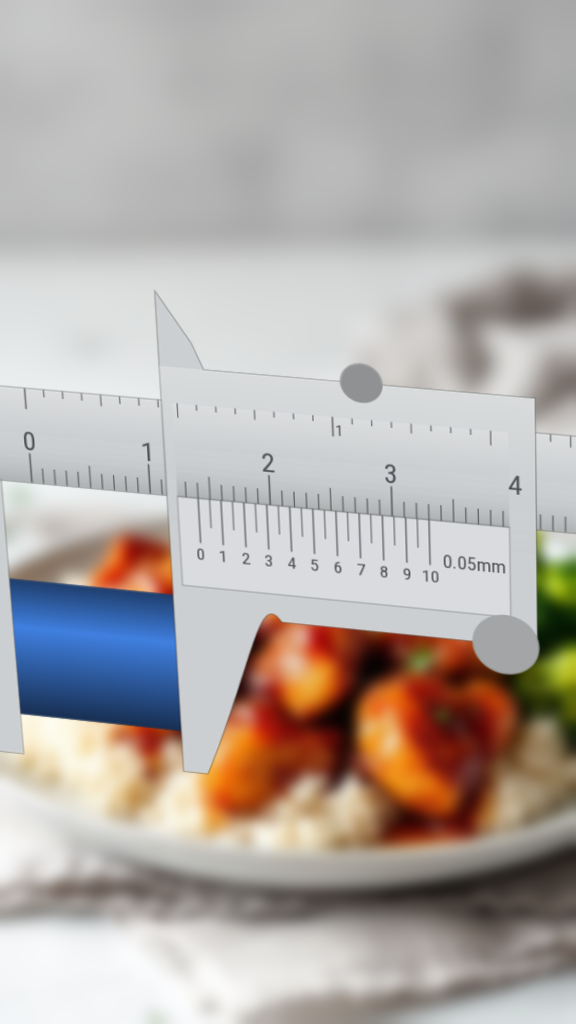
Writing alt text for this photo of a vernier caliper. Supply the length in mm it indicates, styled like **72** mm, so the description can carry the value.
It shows **14.0** mm
